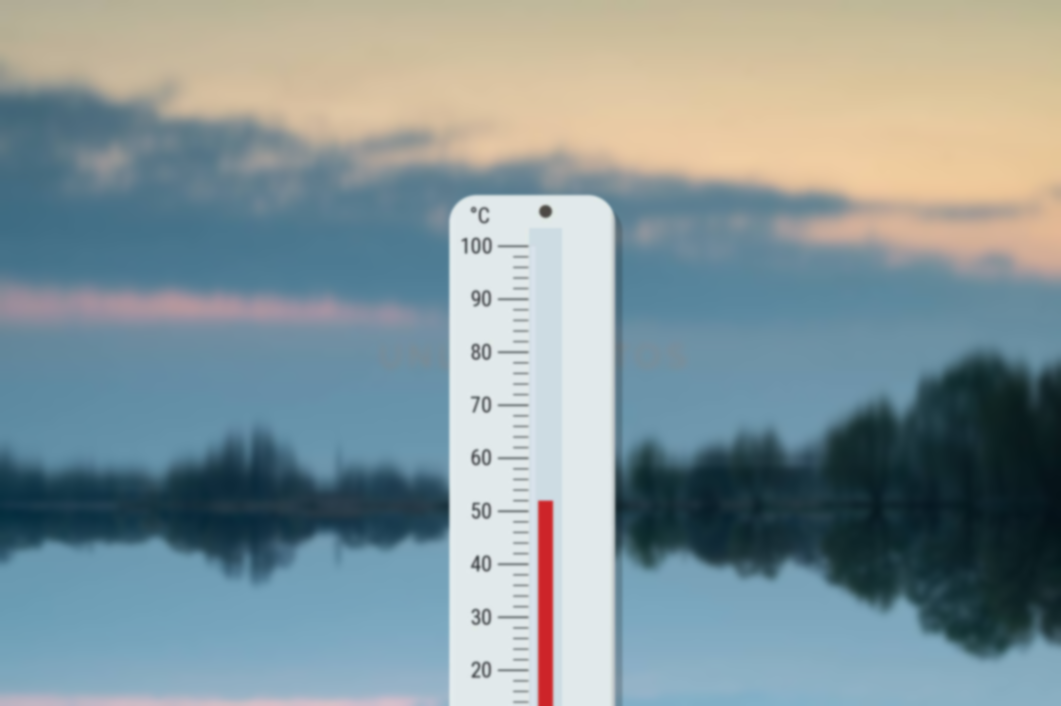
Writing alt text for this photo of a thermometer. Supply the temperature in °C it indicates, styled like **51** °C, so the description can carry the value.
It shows **52** °C
